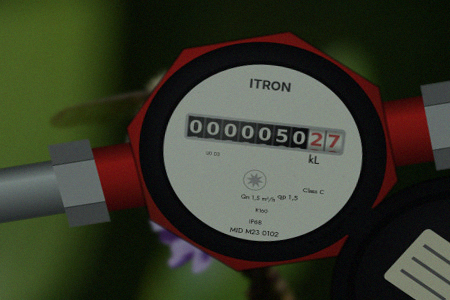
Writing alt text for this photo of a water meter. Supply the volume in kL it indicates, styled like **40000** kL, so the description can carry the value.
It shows **50.27** kL
